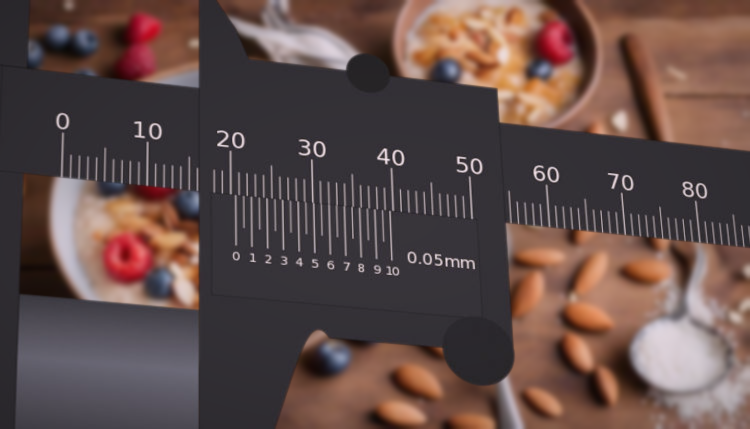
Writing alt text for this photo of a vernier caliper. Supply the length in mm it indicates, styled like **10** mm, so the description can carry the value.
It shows **20.6** mm
